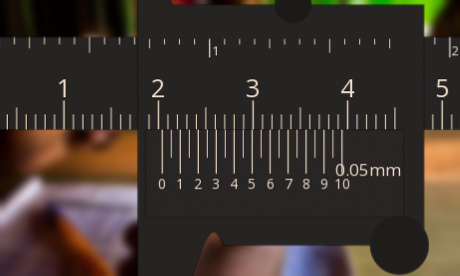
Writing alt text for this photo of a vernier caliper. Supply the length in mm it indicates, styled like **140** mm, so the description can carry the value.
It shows **20.4** mm
